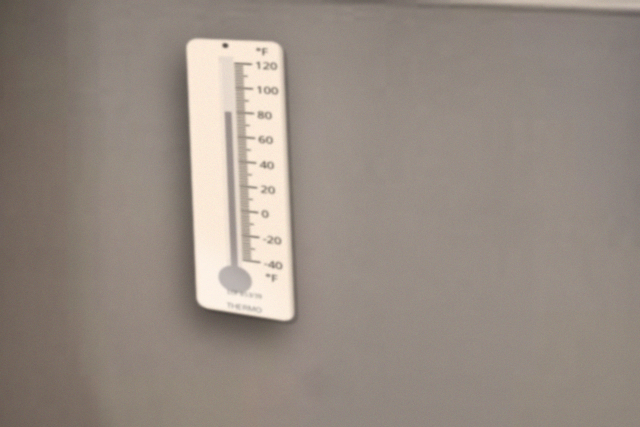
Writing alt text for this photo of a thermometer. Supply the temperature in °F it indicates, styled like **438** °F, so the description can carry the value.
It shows **80** °F
